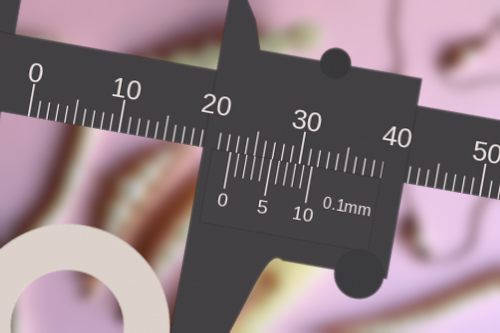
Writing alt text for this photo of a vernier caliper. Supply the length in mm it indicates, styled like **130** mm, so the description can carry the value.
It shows **22.4** mm
